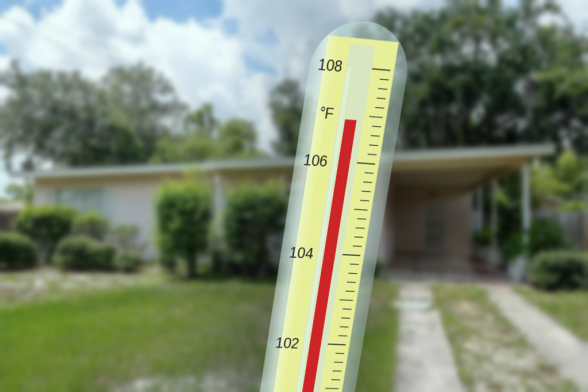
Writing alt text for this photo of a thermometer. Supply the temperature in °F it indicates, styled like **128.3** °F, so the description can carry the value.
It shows **106.9** °F
